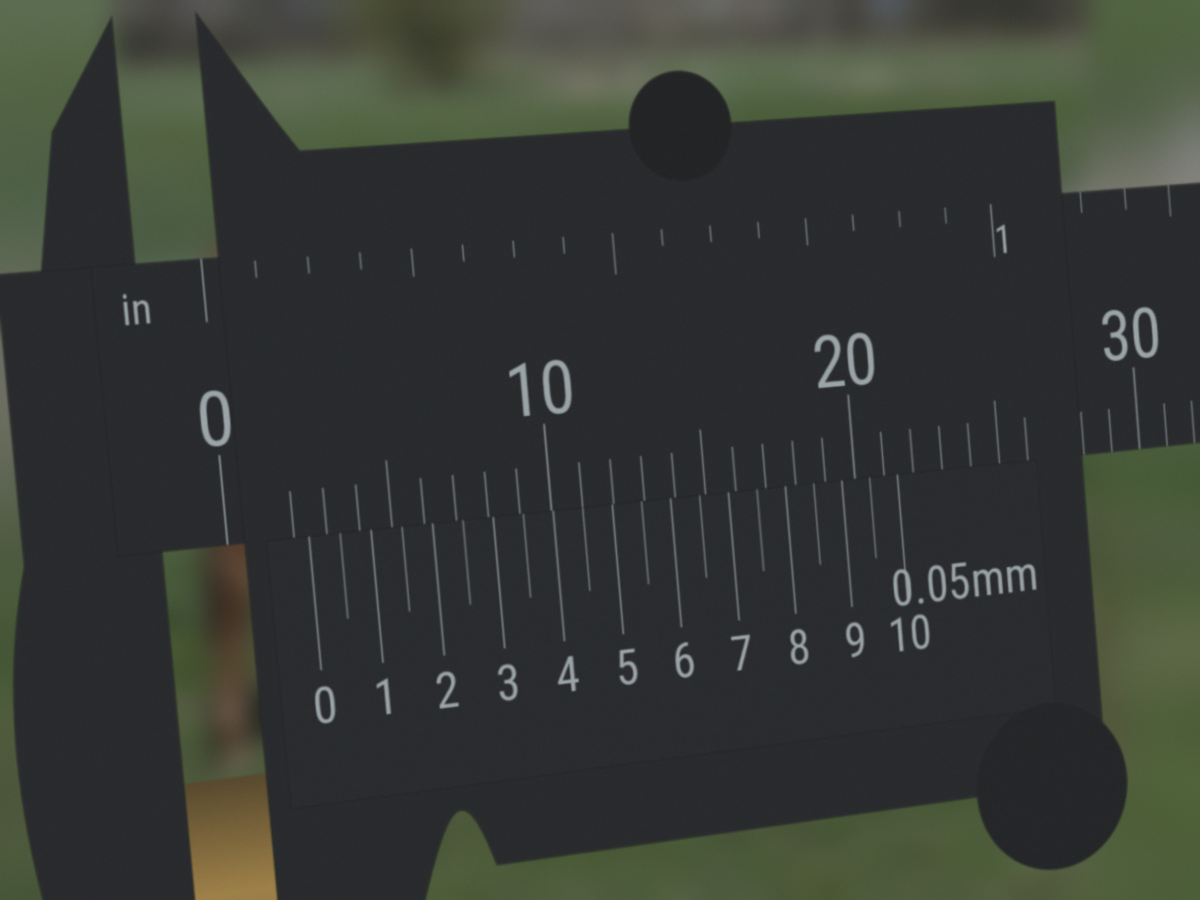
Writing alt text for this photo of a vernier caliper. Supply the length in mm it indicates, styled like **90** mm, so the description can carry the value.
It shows **2.45** mm
